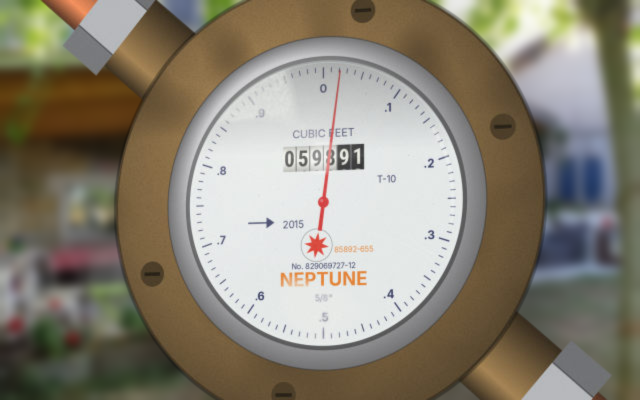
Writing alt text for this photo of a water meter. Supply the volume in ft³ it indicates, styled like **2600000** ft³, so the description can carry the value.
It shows **59891.02** ft³
